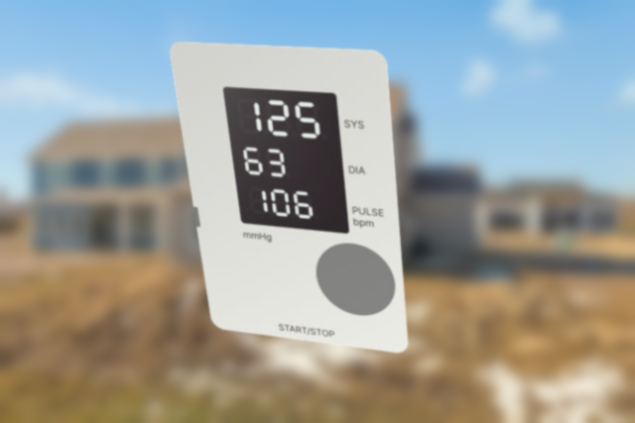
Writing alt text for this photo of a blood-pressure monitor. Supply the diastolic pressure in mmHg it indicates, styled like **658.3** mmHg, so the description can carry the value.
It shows **63** mmHg
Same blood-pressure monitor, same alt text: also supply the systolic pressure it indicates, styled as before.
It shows **125** mmHg
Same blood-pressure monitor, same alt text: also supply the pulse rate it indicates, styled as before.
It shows **106** bpm
